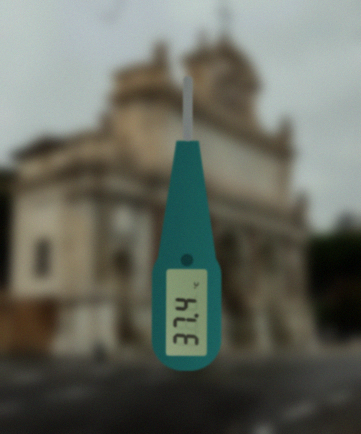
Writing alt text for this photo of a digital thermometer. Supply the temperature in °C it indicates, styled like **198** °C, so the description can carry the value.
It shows **37.4** °C
